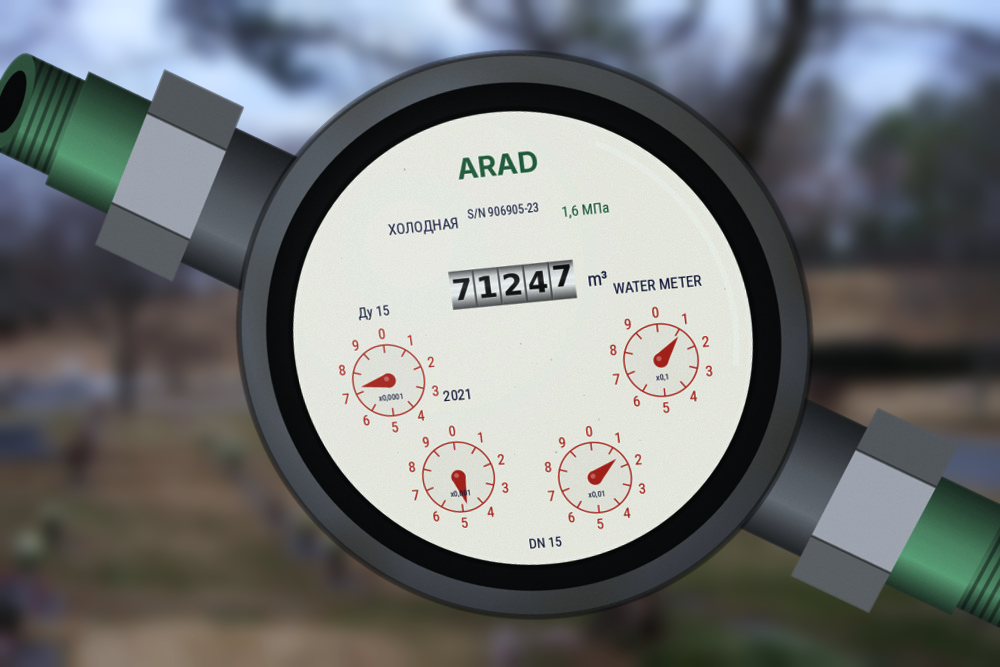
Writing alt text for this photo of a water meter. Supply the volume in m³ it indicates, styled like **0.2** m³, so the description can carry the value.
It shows **71247.1147** m³
